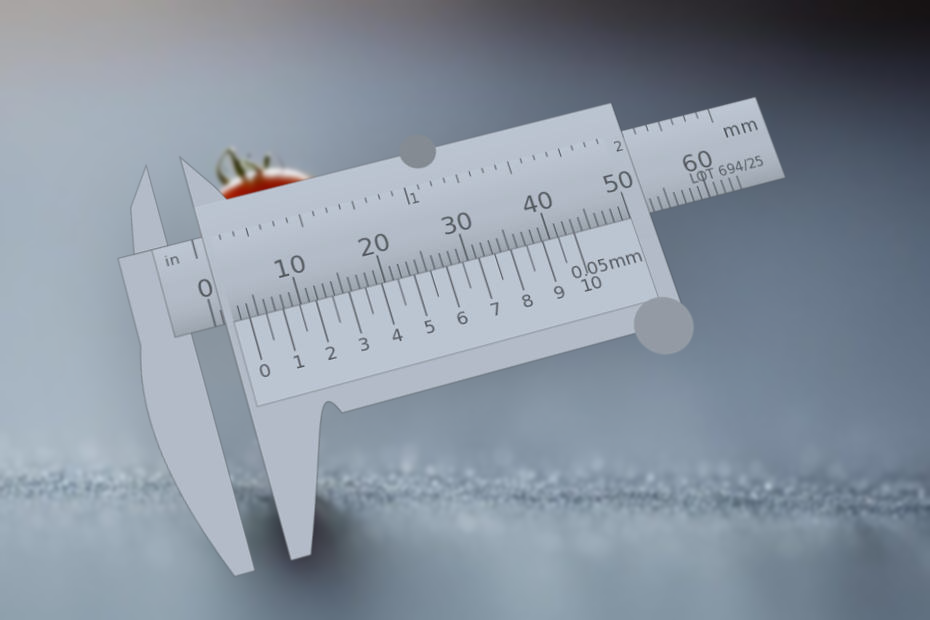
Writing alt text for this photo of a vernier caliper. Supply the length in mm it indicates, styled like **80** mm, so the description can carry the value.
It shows **4.0** mm
